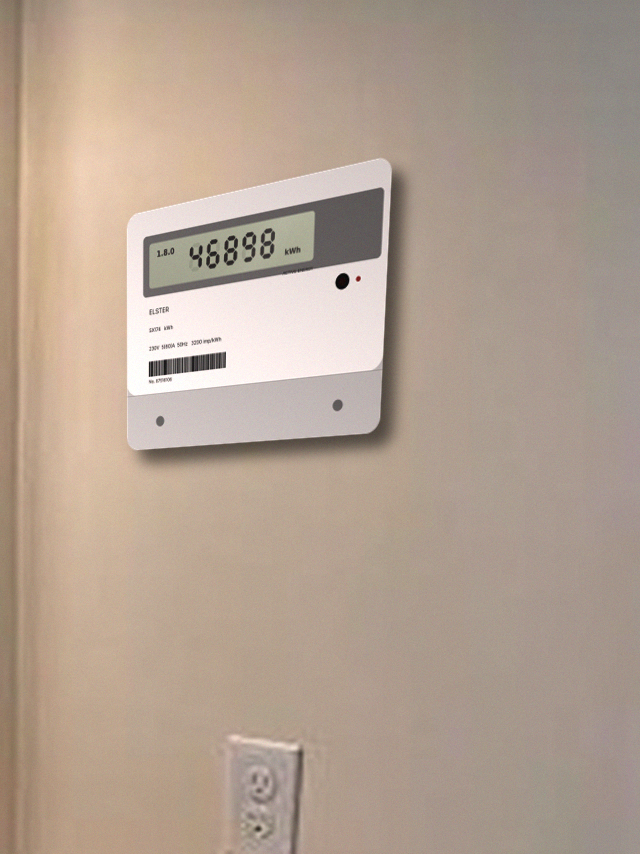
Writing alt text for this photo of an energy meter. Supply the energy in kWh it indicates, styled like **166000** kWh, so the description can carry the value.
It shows **46898** kWh
